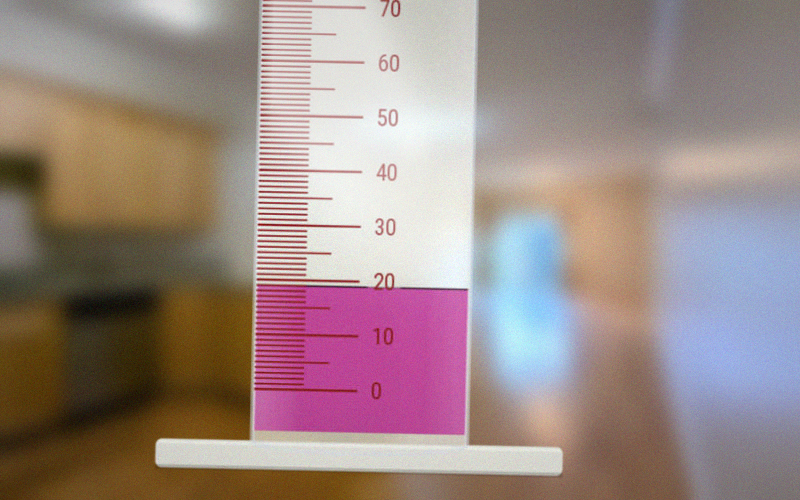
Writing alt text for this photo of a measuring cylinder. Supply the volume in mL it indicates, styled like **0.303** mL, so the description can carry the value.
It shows **19** mL
